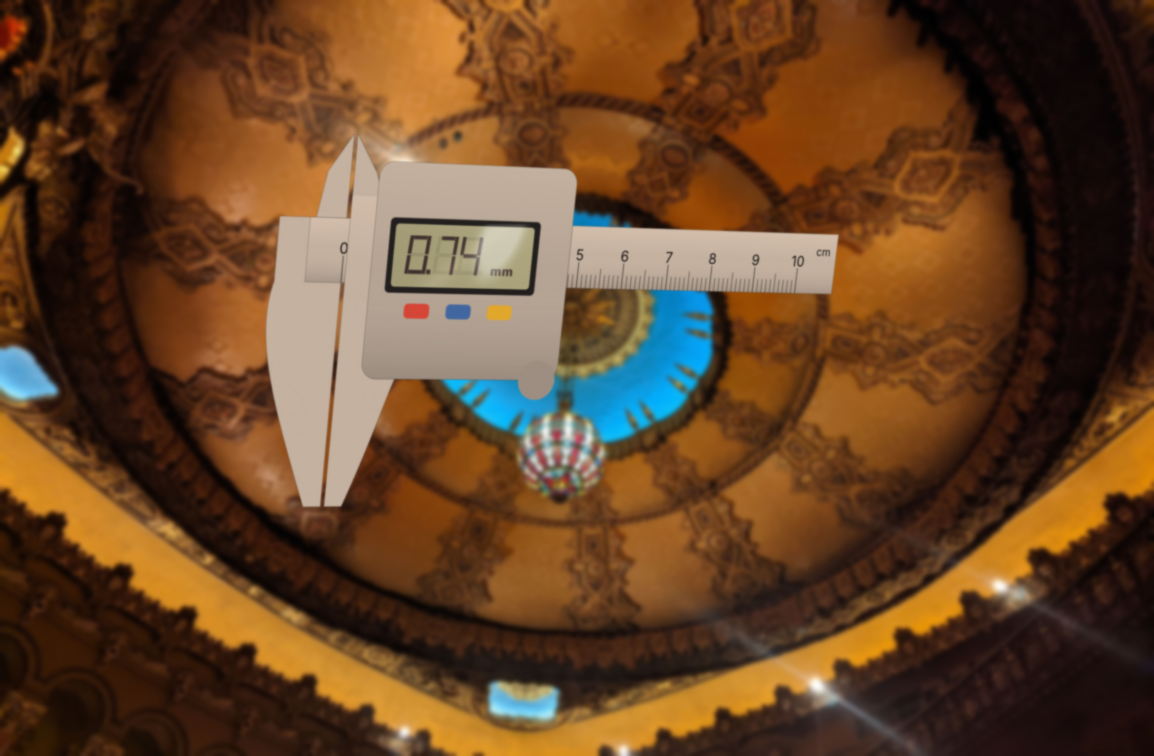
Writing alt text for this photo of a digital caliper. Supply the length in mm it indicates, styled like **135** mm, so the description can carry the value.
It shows **0.74** mm
